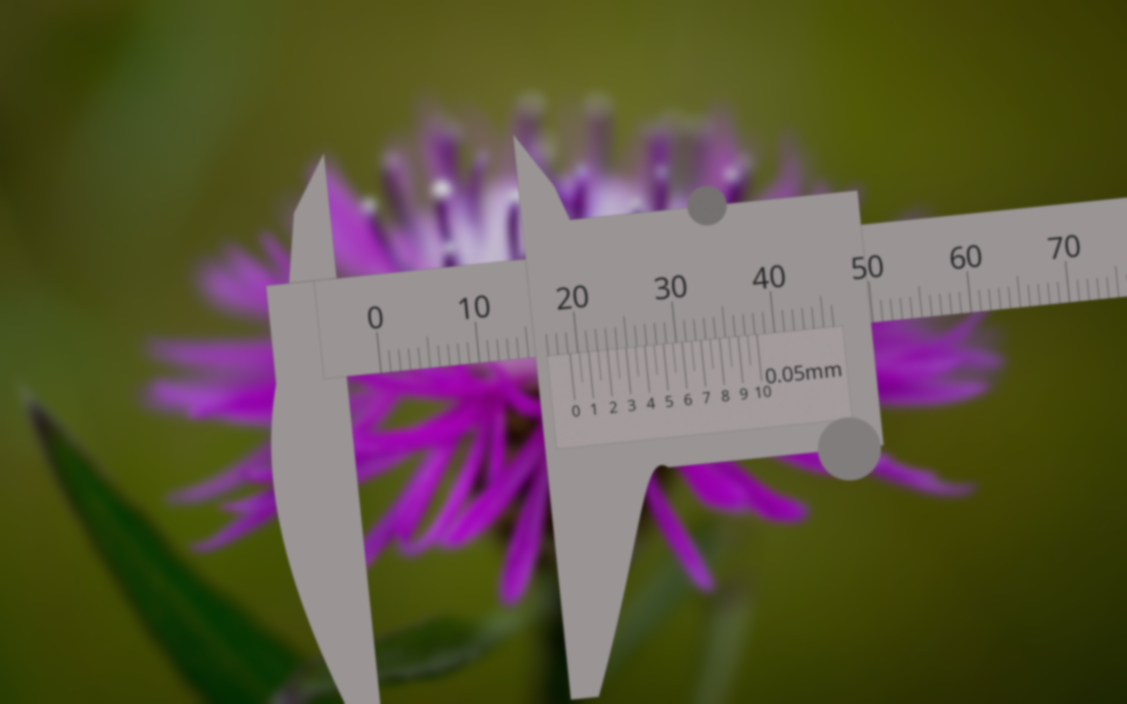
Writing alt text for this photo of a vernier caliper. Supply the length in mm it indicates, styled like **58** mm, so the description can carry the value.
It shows **19.2** mm
